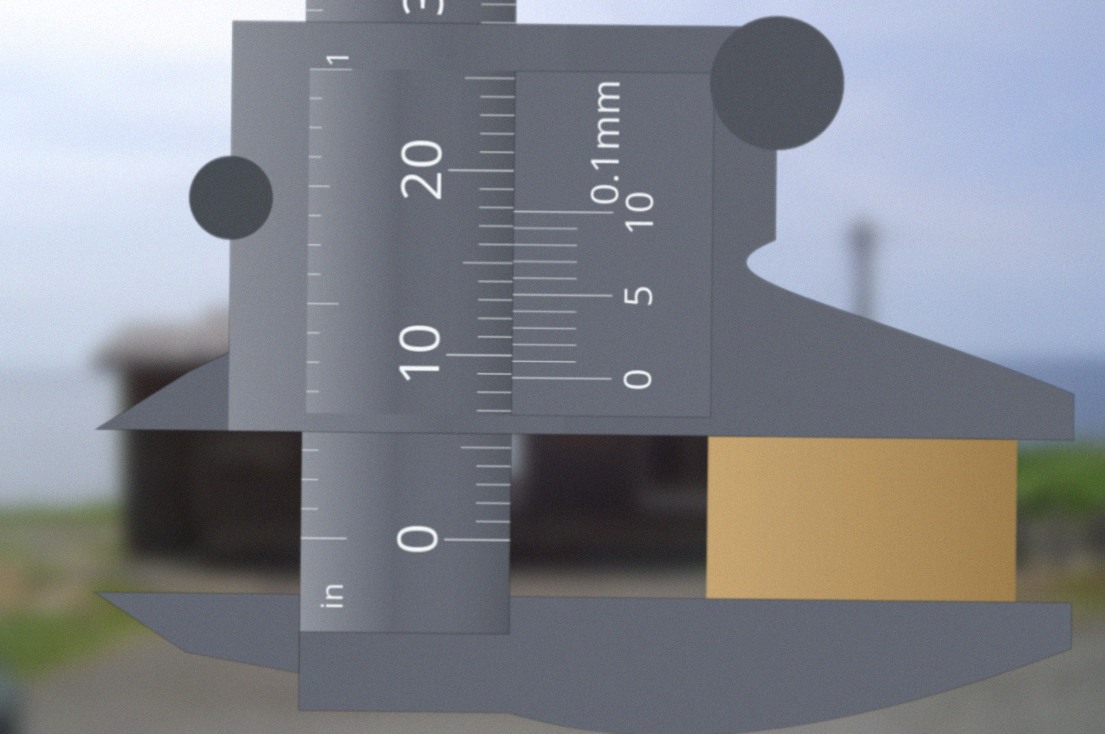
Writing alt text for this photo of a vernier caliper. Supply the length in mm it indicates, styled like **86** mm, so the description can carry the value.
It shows **8.8** mm
